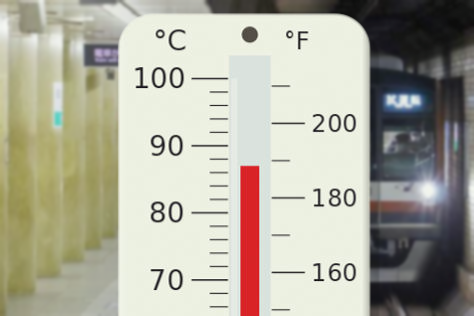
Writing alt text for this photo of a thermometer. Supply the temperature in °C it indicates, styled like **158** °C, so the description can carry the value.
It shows **87** °C
